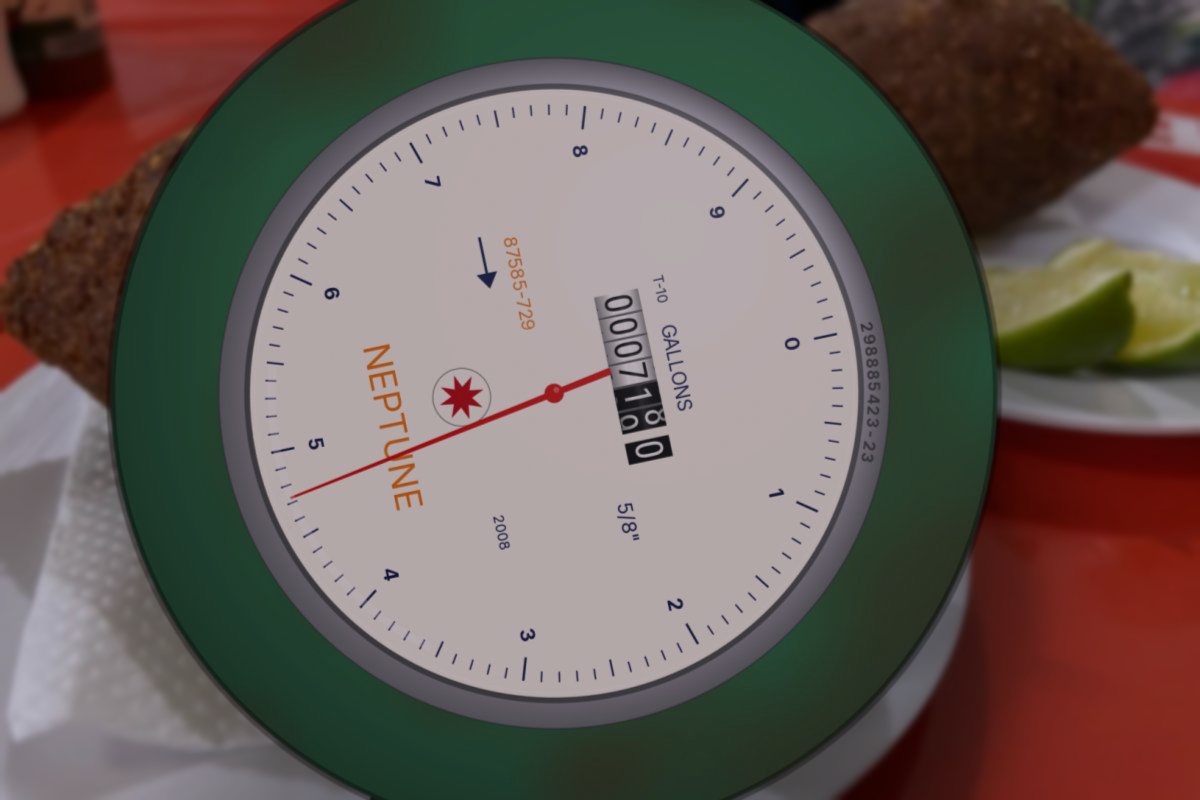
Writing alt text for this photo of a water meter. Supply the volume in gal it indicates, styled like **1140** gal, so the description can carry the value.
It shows **7184.7** gal
